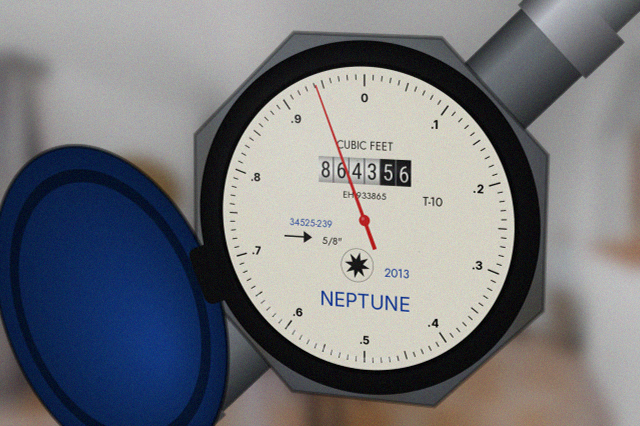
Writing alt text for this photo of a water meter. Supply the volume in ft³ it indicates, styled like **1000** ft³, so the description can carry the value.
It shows **864355.94** ft³
